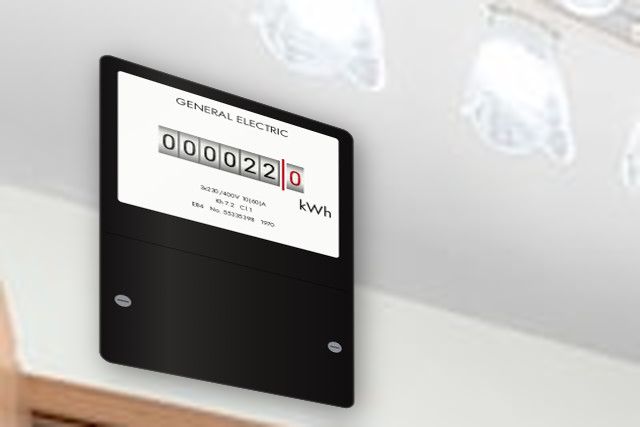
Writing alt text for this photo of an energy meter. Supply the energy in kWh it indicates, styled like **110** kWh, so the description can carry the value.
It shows **22.0** kWh
